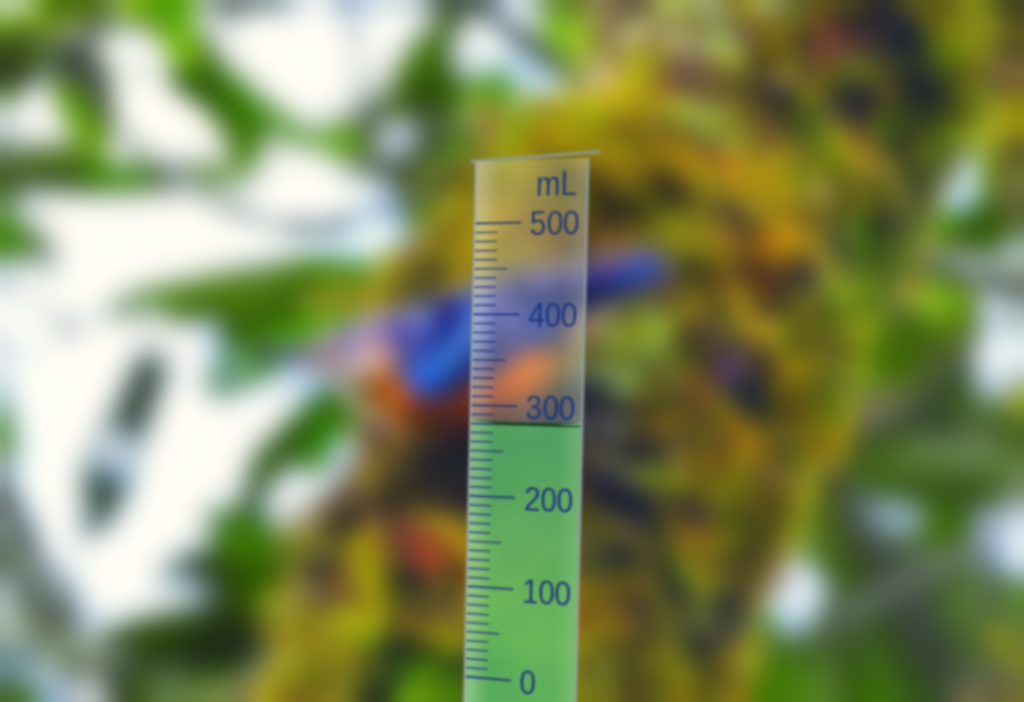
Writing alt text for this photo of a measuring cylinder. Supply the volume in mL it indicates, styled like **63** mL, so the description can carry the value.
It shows **280** mL
